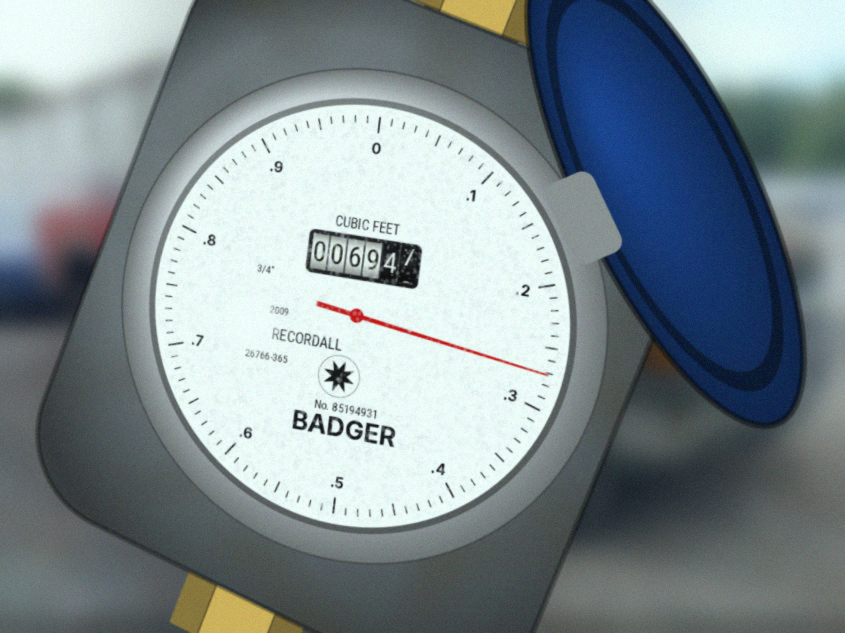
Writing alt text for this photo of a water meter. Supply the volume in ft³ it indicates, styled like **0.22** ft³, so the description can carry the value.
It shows **6947.27** ft³
